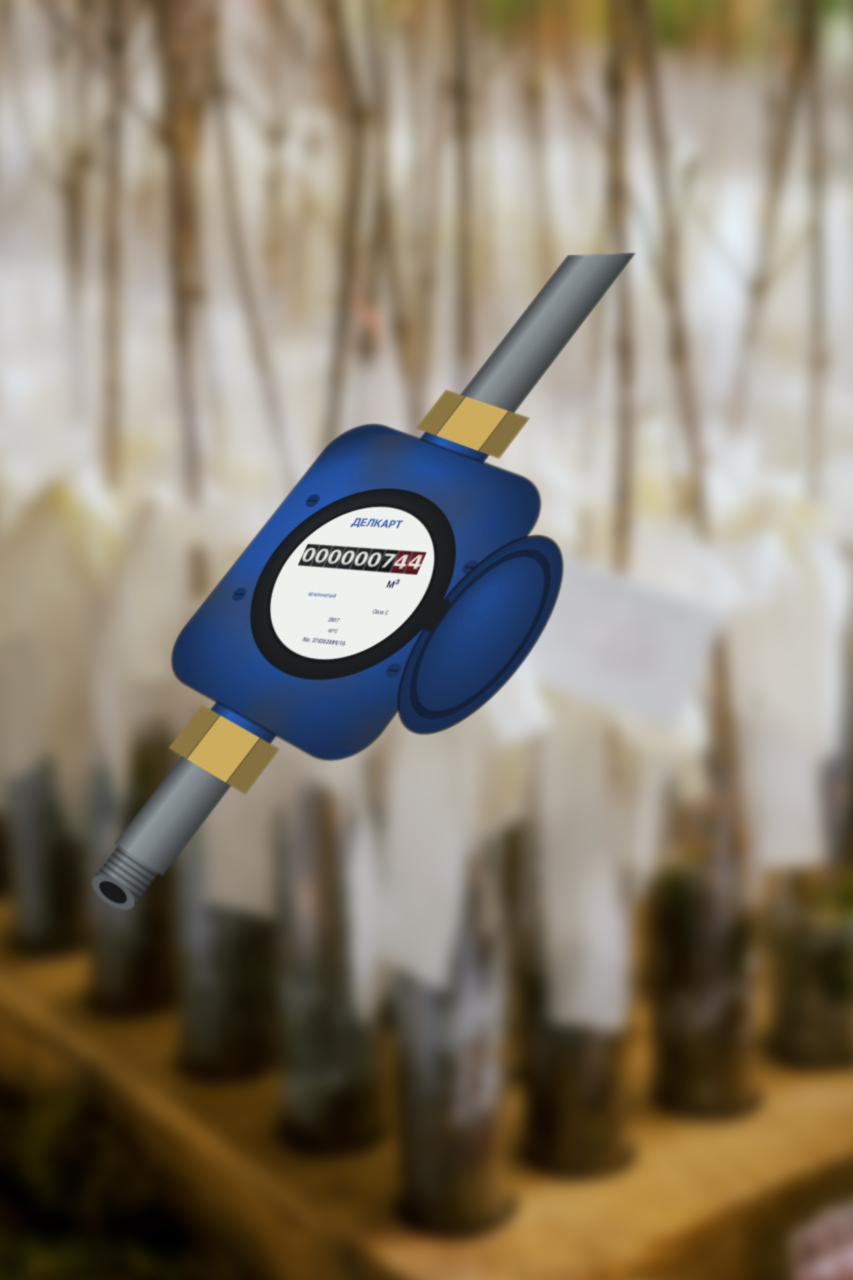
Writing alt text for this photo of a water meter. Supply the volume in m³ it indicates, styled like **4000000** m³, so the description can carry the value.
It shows **7.44** m³
